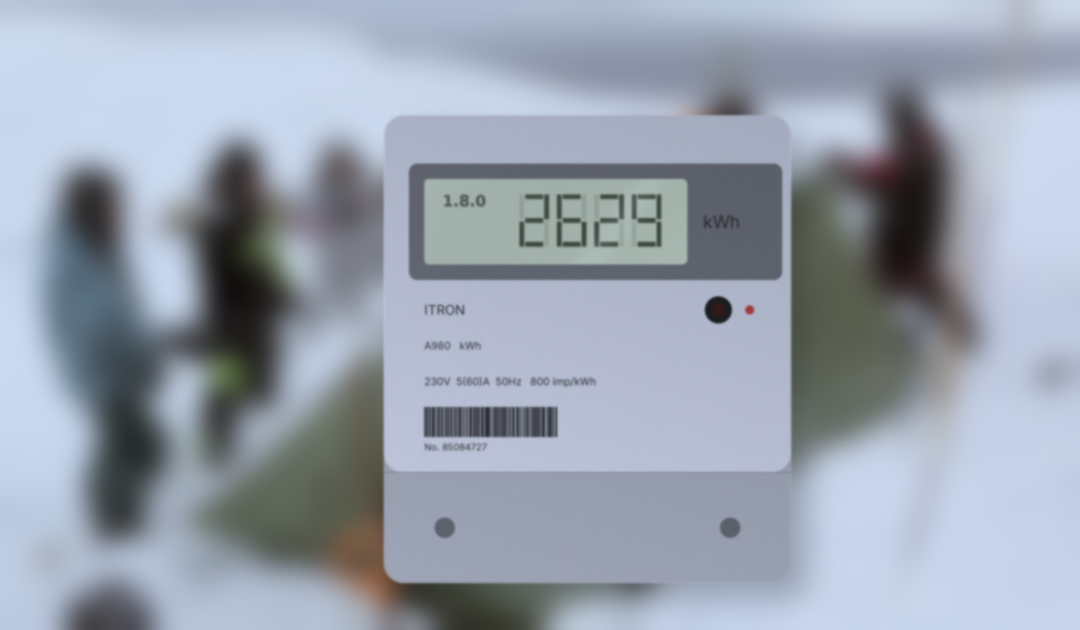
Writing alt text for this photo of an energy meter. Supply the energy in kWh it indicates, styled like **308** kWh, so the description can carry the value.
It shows **2629** kWh
